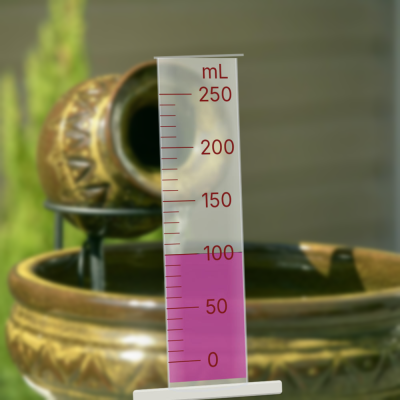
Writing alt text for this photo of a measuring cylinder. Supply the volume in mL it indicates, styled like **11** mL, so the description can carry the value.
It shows **100** mL
